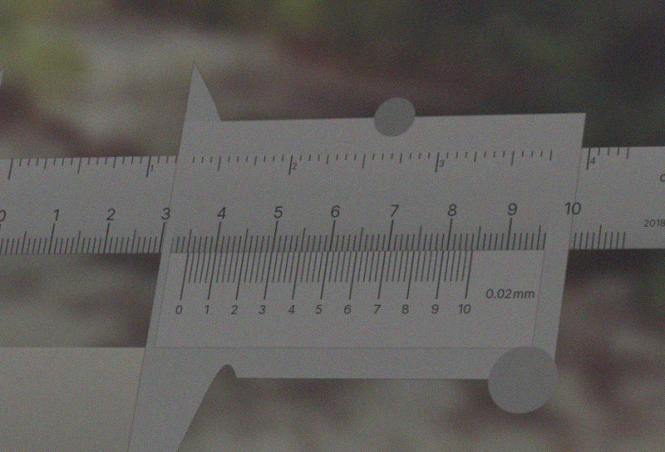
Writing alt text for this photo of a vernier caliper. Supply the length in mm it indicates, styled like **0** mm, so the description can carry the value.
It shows **35.2** mm
